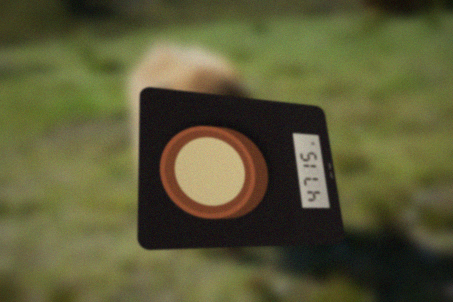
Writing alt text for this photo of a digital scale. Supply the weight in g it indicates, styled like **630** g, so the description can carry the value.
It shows **4715** g
